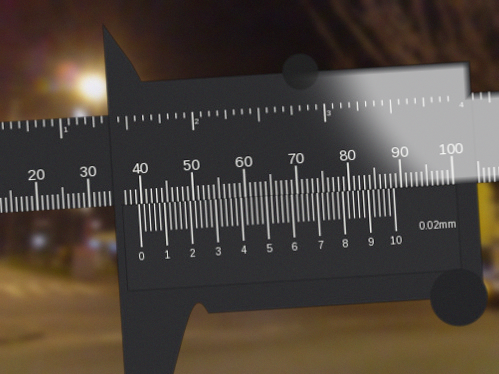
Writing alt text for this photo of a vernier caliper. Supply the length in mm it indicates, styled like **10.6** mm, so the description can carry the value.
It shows **39.5** mm
